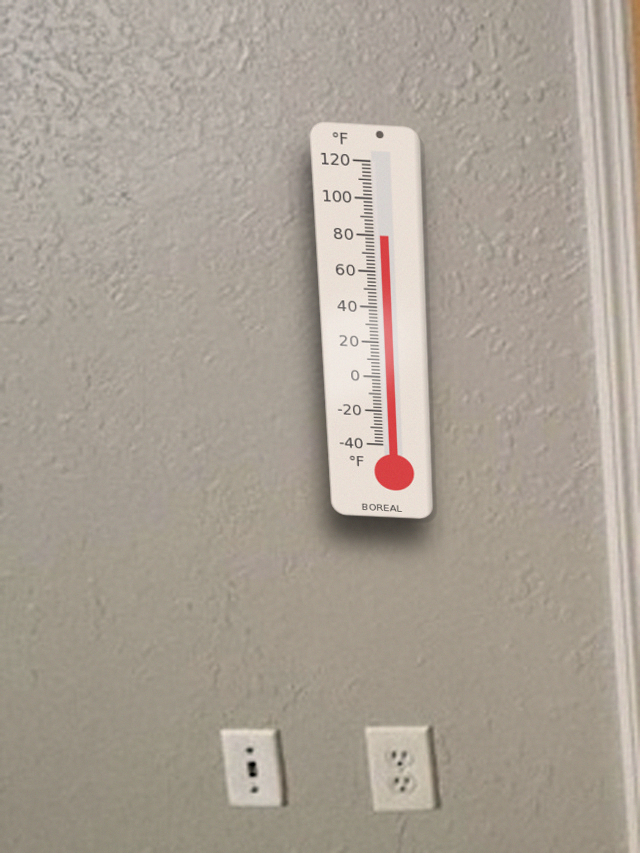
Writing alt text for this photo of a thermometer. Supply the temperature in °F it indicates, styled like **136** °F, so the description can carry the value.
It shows **80** °F
